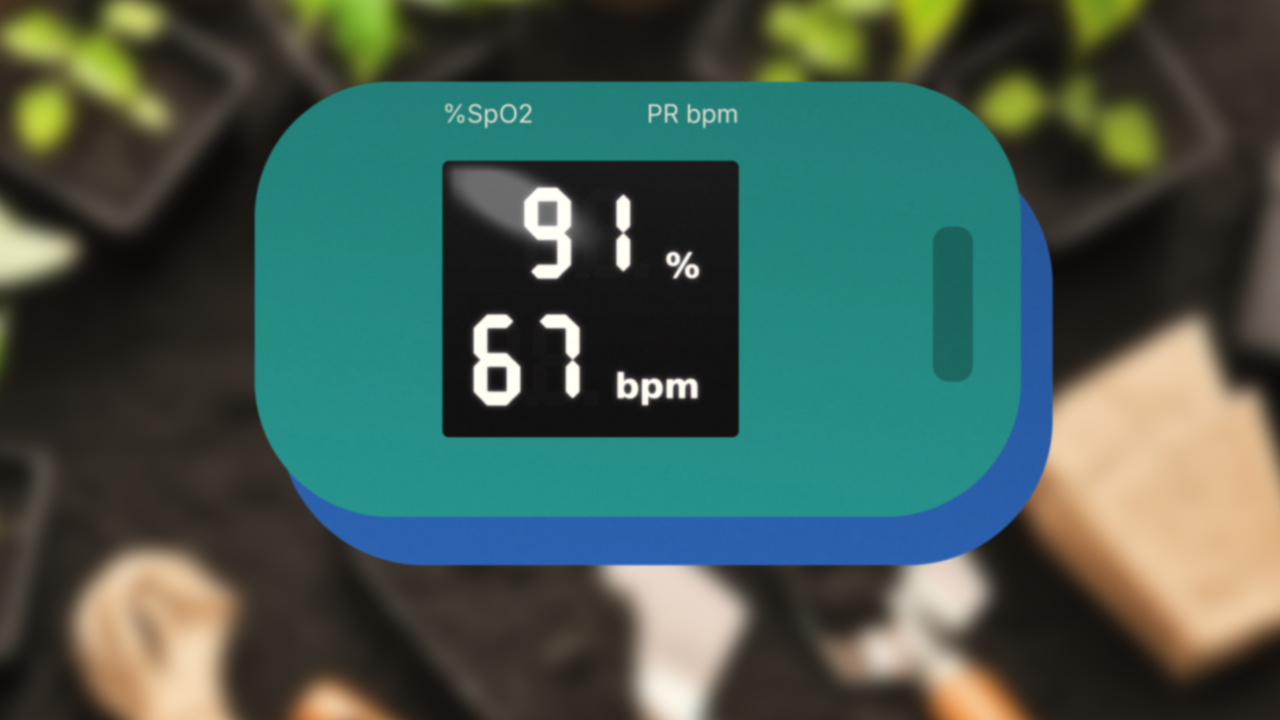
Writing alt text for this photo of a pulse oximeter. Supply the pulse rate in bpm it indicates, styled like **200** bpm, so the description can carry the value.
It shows **67** bpm
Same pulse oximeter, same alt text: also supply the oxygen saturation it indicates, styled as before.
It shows **91** %
